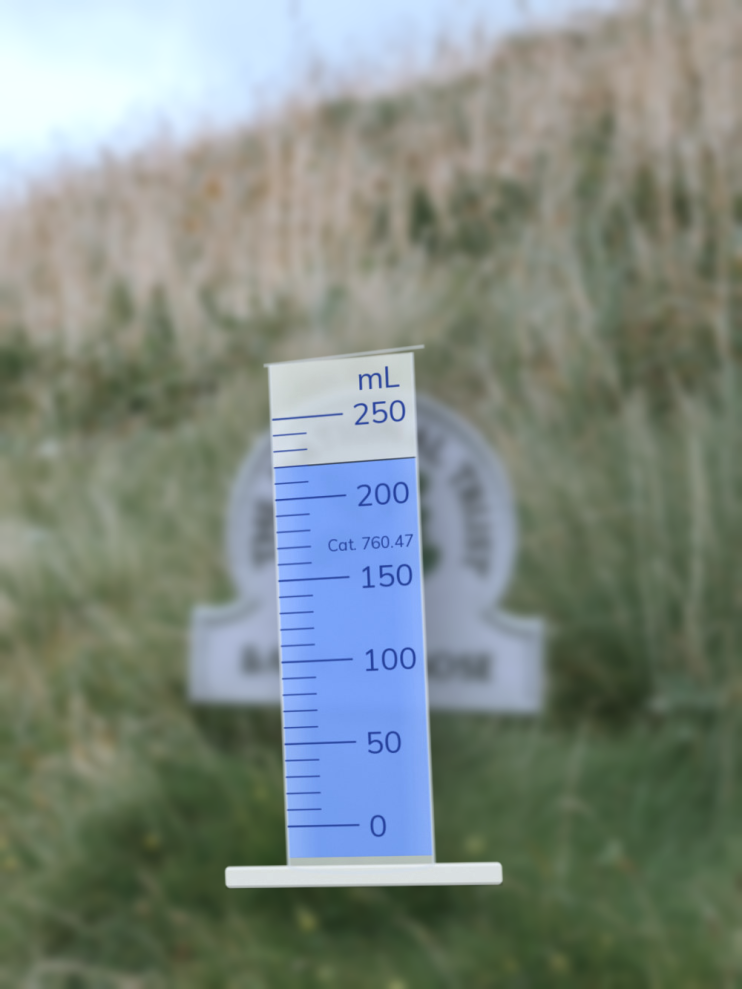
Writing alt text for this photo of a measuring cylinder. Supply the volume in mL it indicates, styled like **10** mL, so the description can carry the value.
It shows **220** mL
